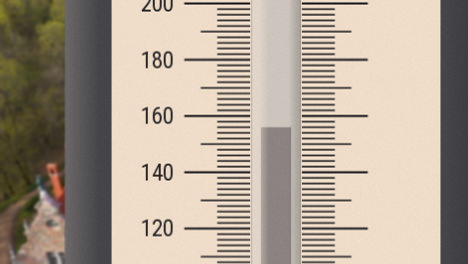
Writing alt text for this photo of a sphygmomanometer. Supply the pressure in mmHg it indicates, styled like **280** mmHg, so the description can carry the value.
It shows **156** mmHg
